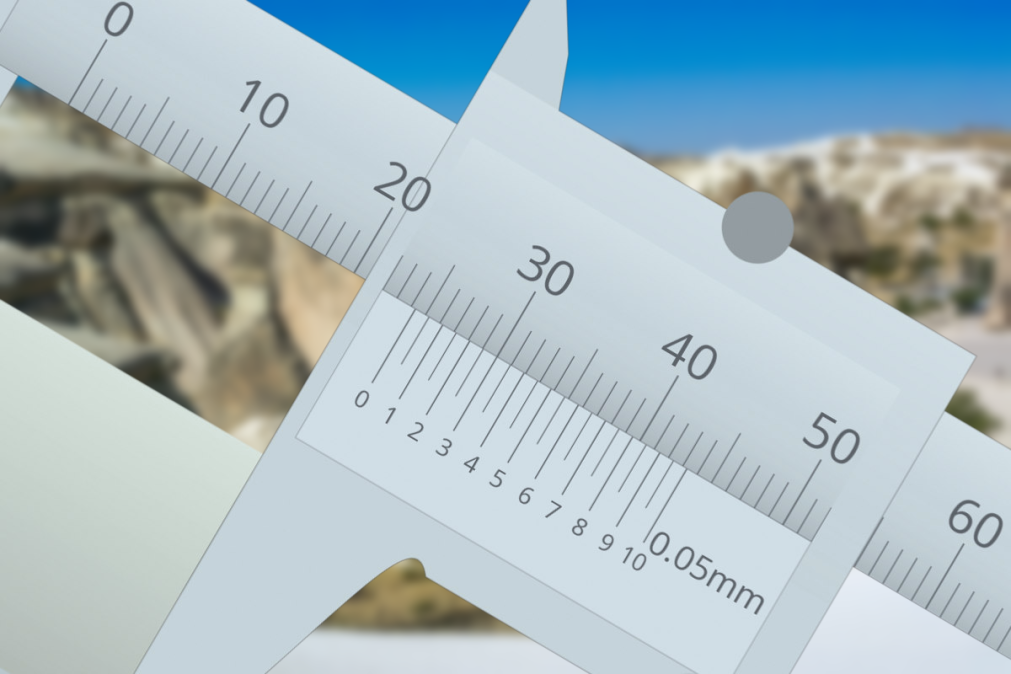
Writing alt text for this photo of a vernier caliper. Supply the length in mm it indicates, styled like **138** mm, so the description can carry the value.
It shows **24.3** mm
